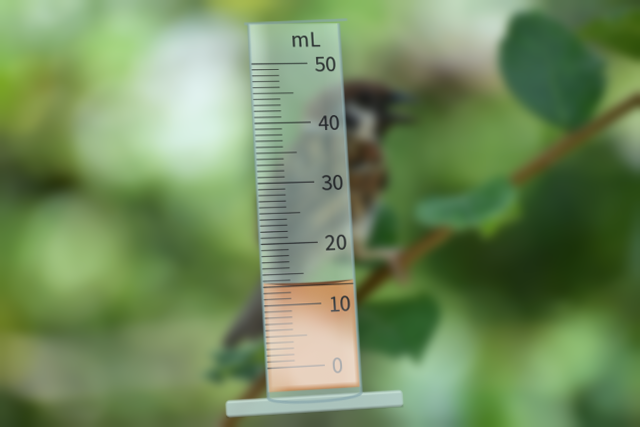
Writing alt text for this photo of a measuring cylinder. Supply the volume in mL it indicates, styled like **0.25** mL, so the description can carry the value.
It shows **13** mL
